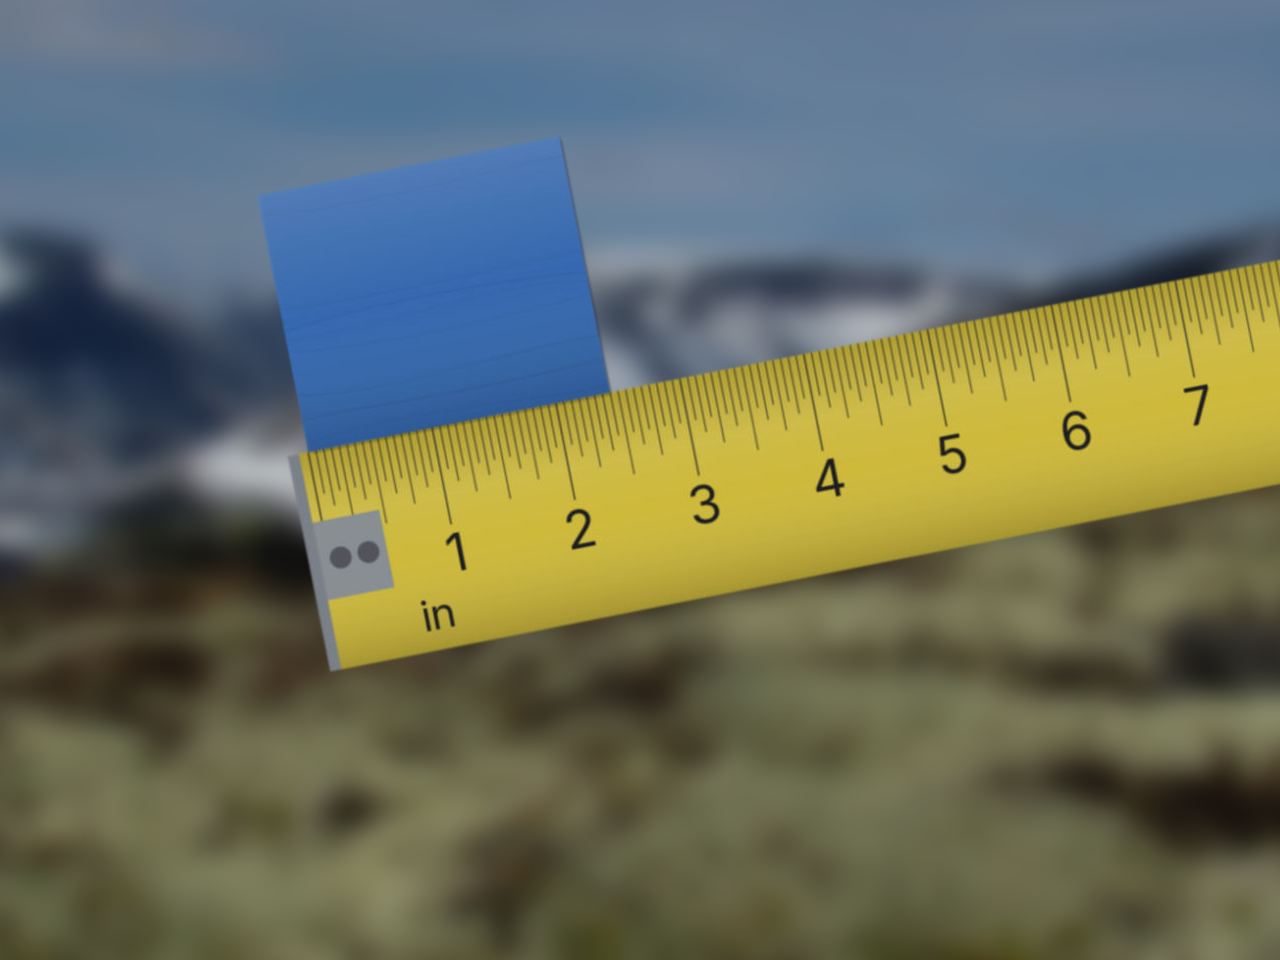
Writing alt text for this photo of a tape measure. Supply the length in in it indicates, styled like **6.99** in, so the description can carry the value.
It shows **2.4375** in
